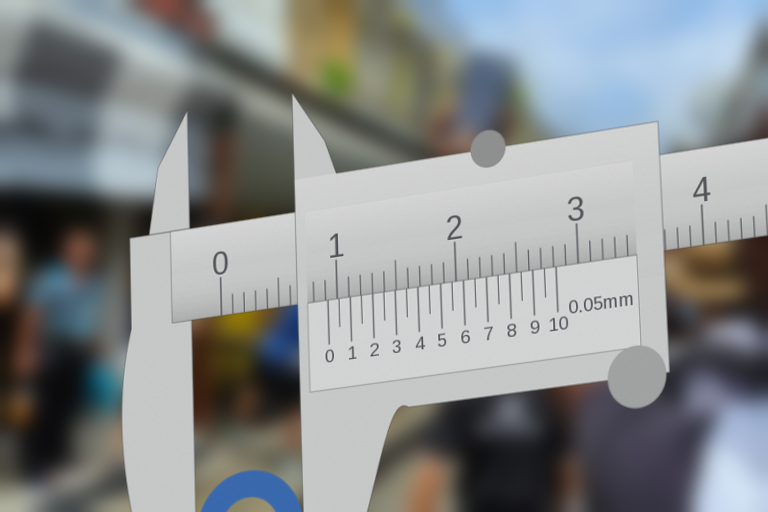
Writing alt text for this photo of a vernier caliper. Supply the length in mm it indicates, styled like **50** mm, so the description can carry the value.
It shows **9.2** mm
